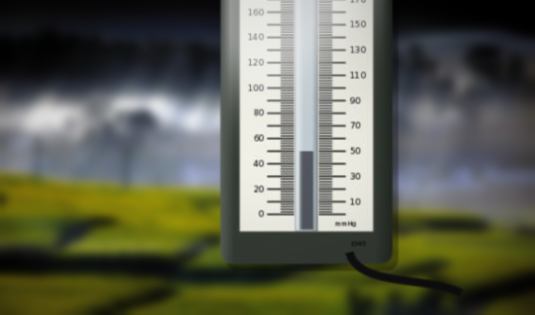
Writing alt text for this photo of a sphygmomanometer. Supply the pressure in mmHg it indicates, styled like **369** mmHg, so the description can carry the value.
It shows **50** mmHg
